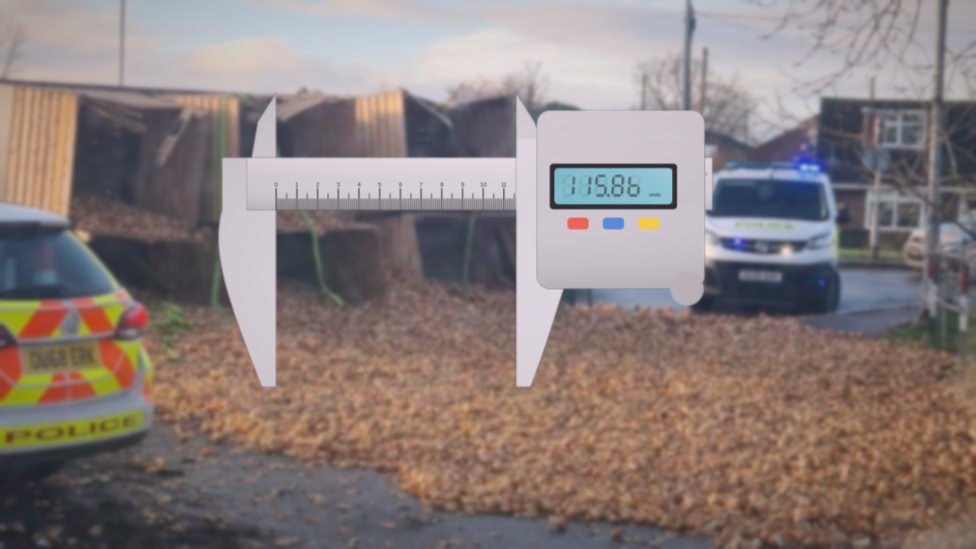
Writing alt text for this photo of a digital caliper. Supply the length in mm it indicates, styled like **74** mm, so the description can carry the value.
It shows **115.86** mm
